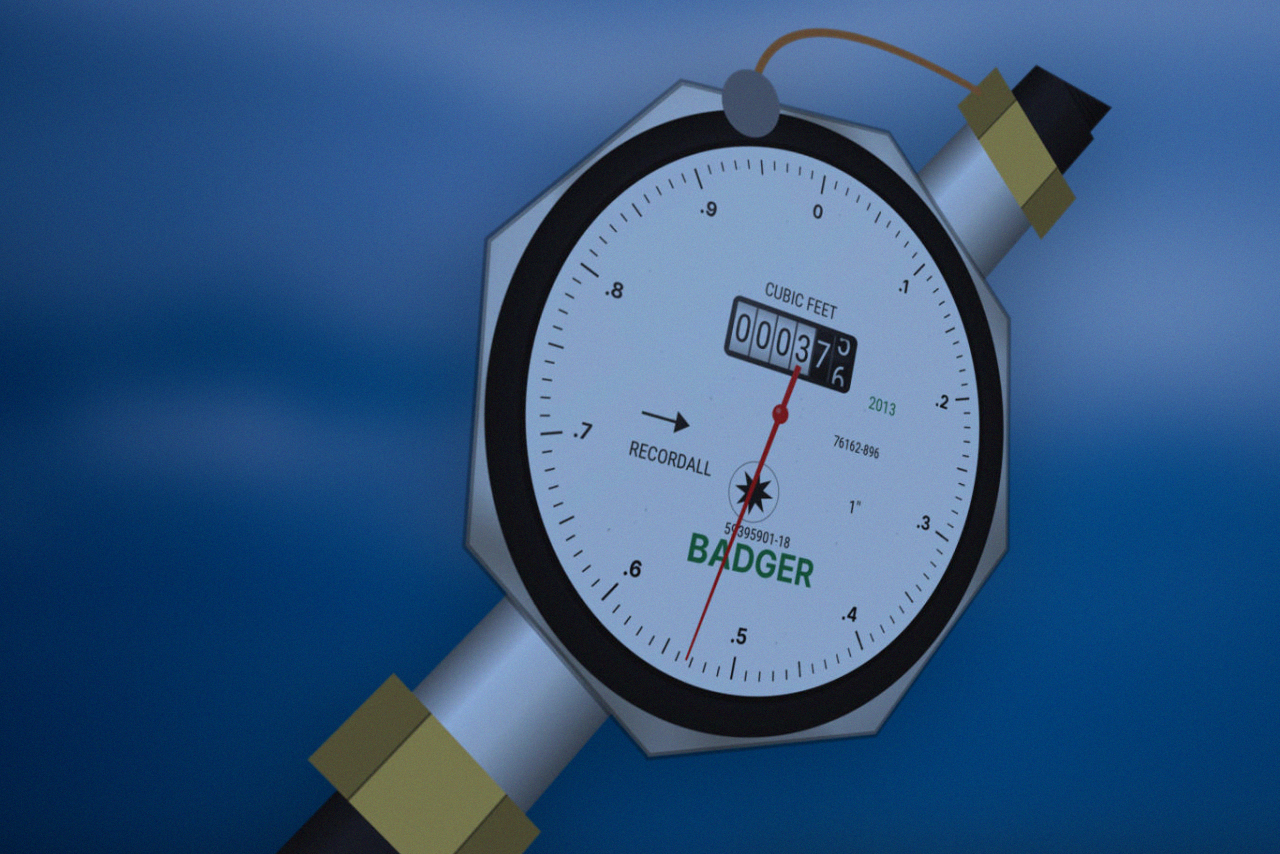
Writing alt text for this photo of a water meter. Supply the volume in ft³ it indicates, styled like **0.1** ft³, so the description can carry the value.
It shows **375.53** ft³
